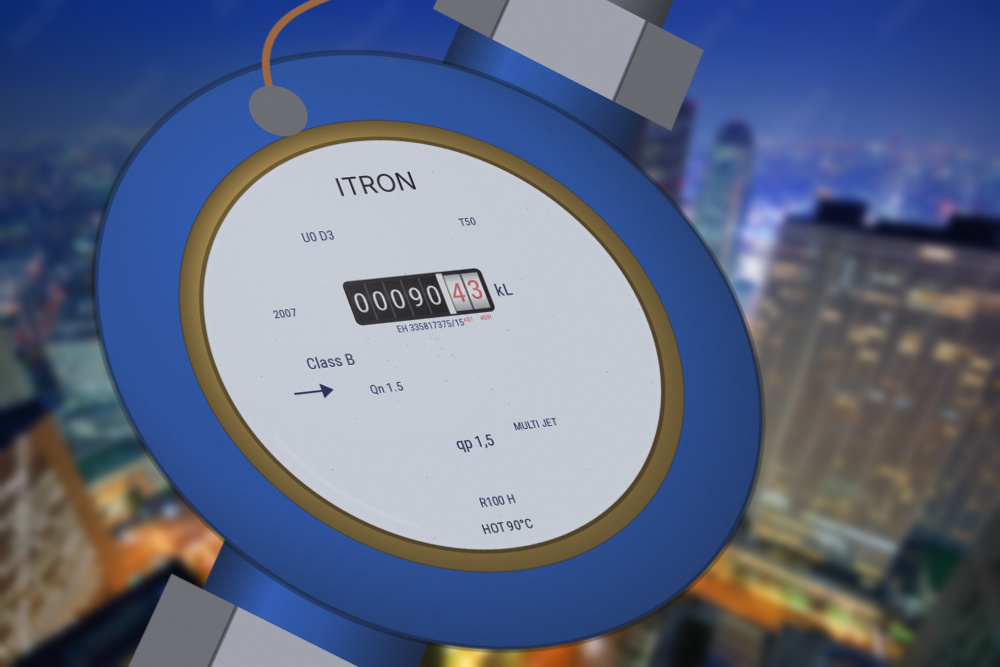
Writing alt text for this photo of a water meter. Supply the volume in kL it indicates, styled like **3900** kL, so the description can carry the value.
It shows **90.43** kL
